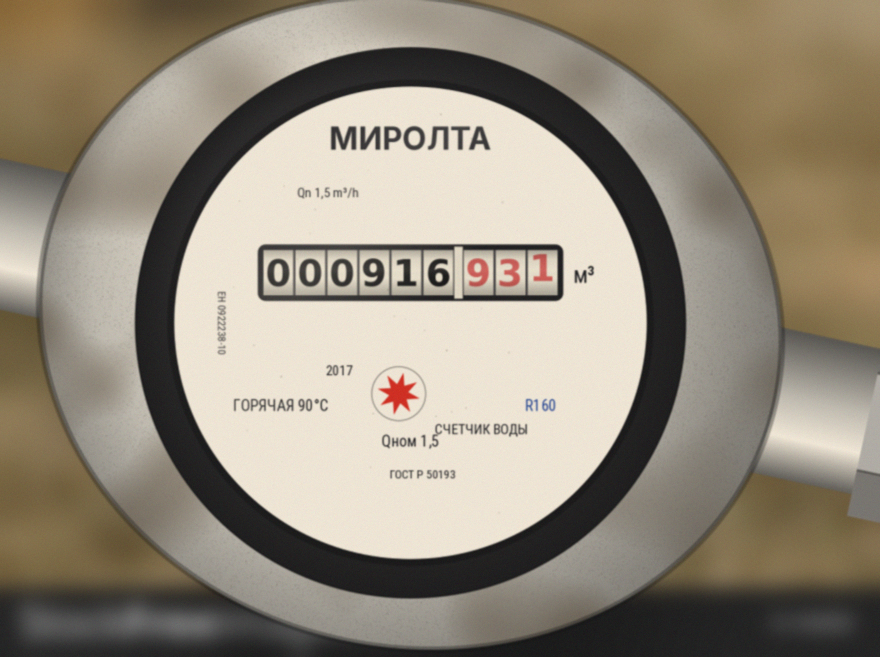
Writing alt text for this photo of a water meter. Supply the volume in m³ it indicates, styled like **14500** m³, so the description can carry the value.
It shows **916.931** m³
